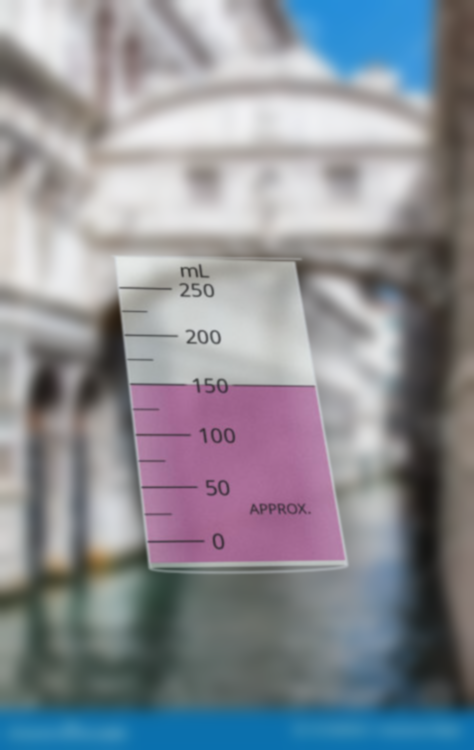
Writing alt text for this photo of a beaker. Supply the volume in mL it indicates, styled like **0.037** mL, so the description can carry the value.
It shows **150** mL
